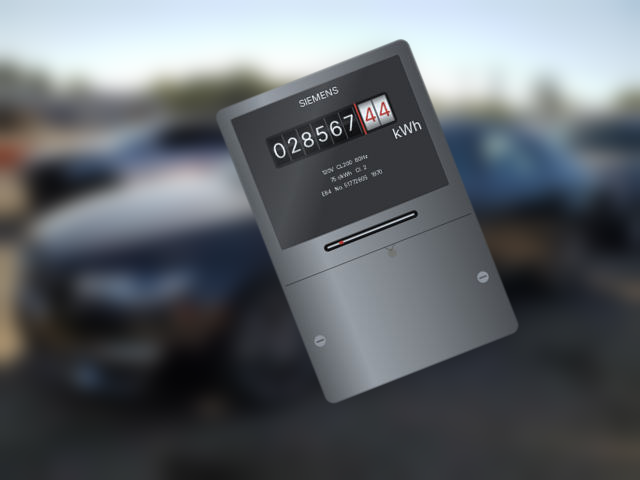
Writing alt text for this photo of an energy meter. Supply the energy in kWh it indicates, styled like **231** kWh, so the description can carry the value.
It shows **28567.44** kWh
